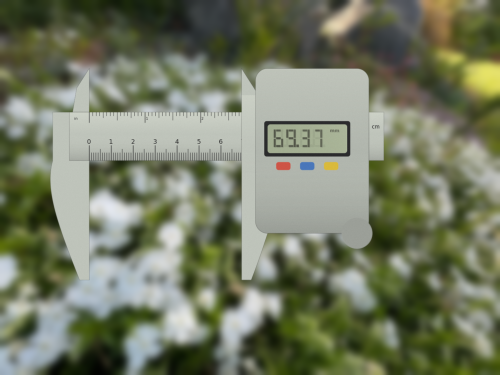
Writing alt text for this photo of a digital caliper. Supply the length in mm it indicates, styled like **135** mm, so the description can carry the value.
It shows **69.37** mm
